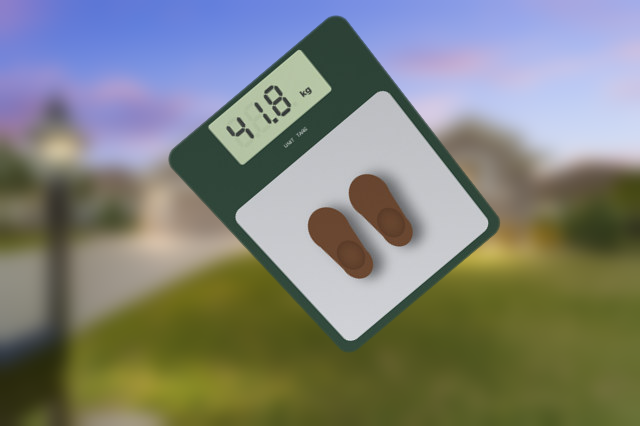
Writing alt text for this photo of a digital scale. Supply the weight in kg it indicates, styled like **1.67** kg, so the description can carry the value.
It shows **41.8** kg
